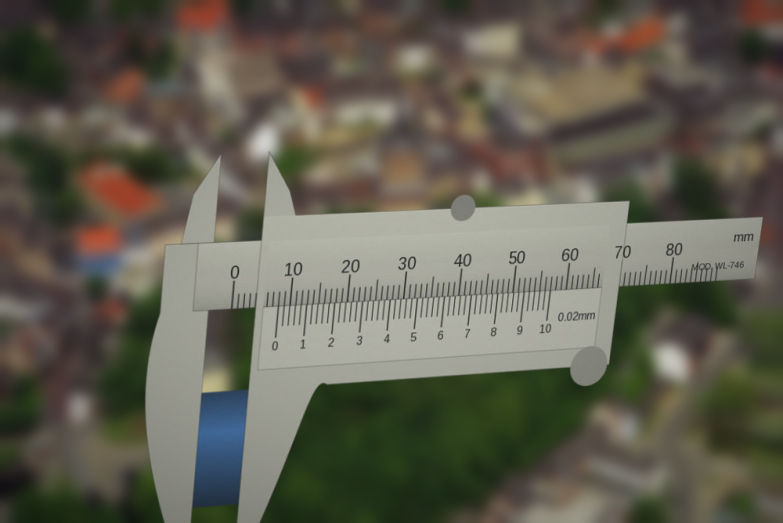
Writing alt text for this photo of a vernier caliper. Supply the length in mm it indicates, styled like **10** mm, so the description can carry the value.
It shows **8.0** mm
